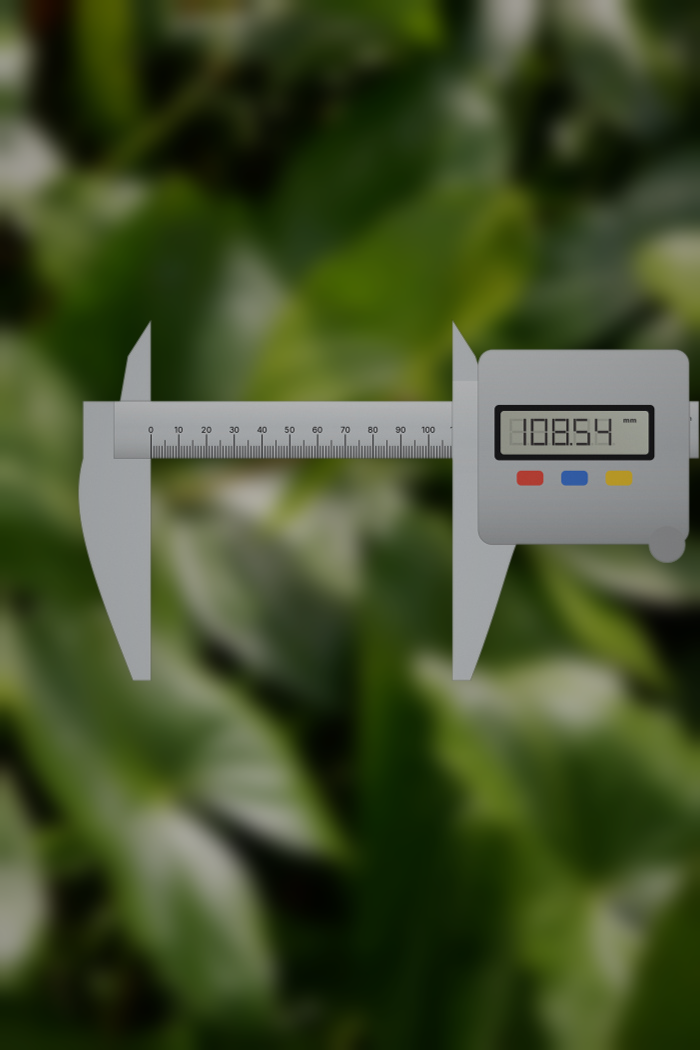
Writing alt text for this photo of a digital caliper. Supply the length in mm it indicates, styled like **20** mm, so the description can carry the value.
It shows **108.54** mm
